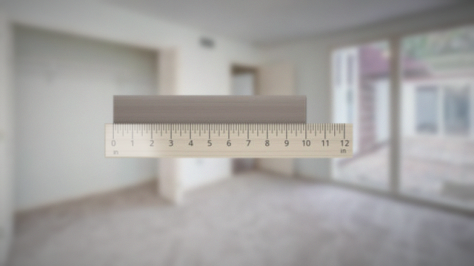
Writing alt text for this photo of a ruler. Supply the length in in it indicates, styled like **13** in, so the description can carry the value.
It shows **10** in
